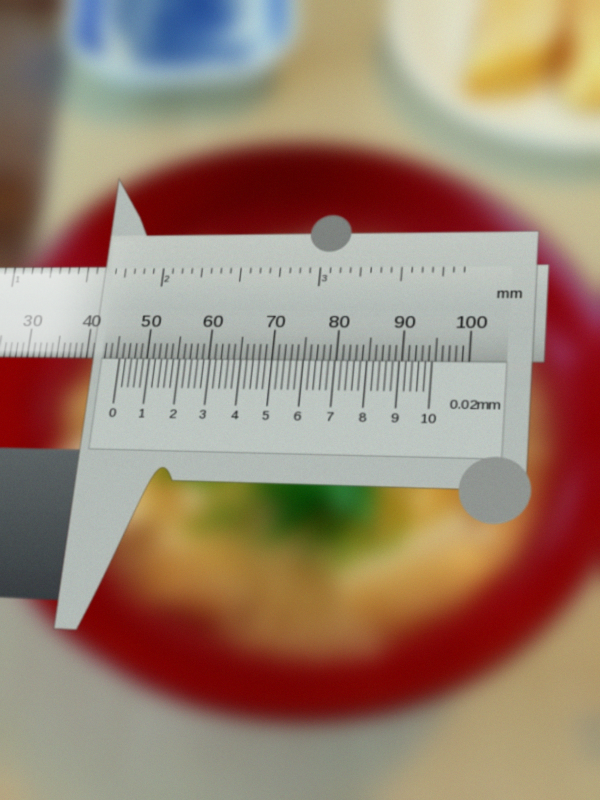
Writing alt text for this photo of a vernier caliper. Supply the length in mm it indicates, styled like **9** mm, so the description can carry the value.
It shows **45.5** mm
